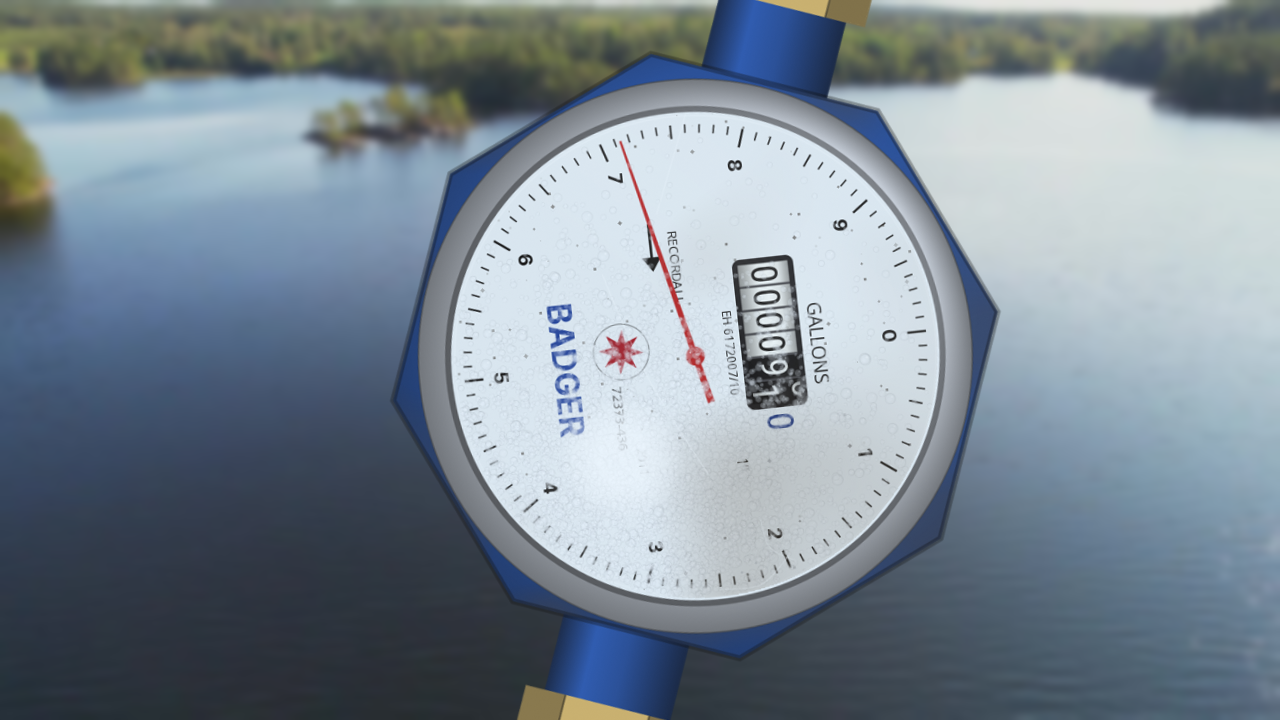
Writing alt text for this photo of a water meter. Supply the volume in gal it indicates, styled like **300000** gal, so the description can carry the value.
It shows **907.1** gal
